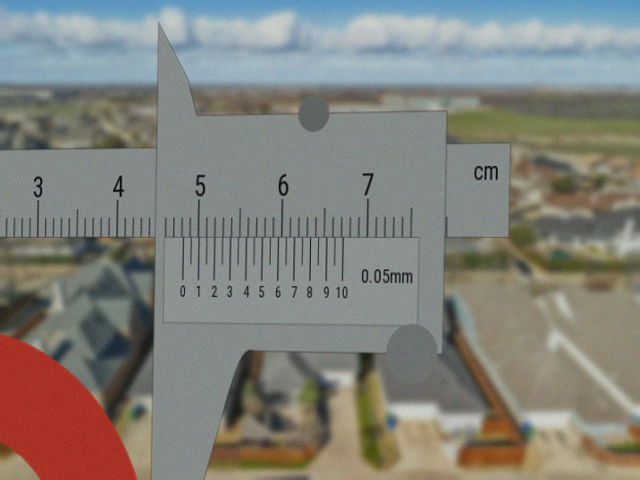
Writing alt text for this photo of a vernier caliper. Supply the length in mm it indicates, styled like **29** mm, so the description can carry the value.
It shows **48.2** mm
